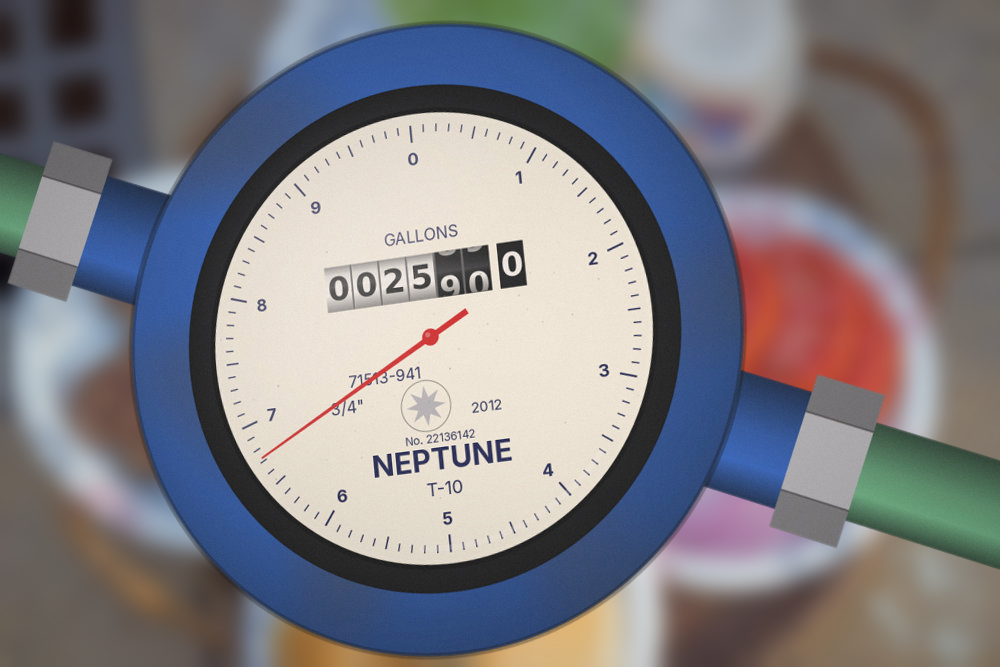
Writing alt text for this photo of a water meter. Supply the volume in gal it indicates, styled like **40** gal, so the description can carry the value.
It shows **25896.7** gal
